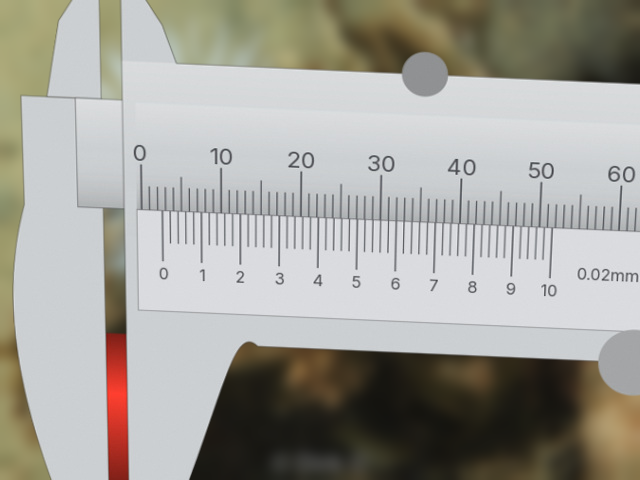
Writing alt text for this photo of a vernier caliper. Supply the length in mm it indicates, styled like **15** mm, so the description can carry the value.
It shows **2.6** mm
